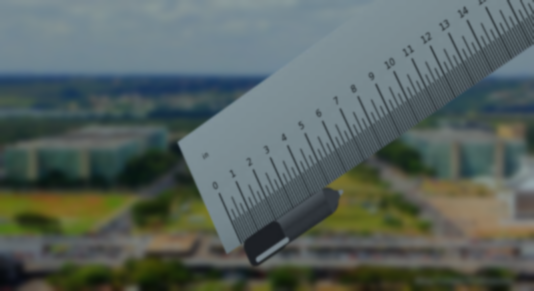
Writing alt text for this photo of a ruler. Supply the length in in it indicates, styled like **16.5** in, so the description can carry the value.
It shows **5.5** in
